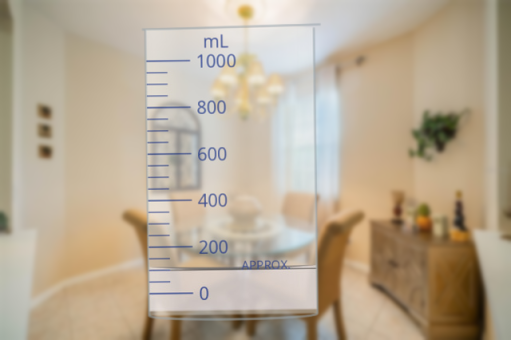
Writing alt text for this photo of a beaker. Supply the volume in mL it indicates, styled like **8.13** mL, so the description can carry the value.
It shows **100** mL
